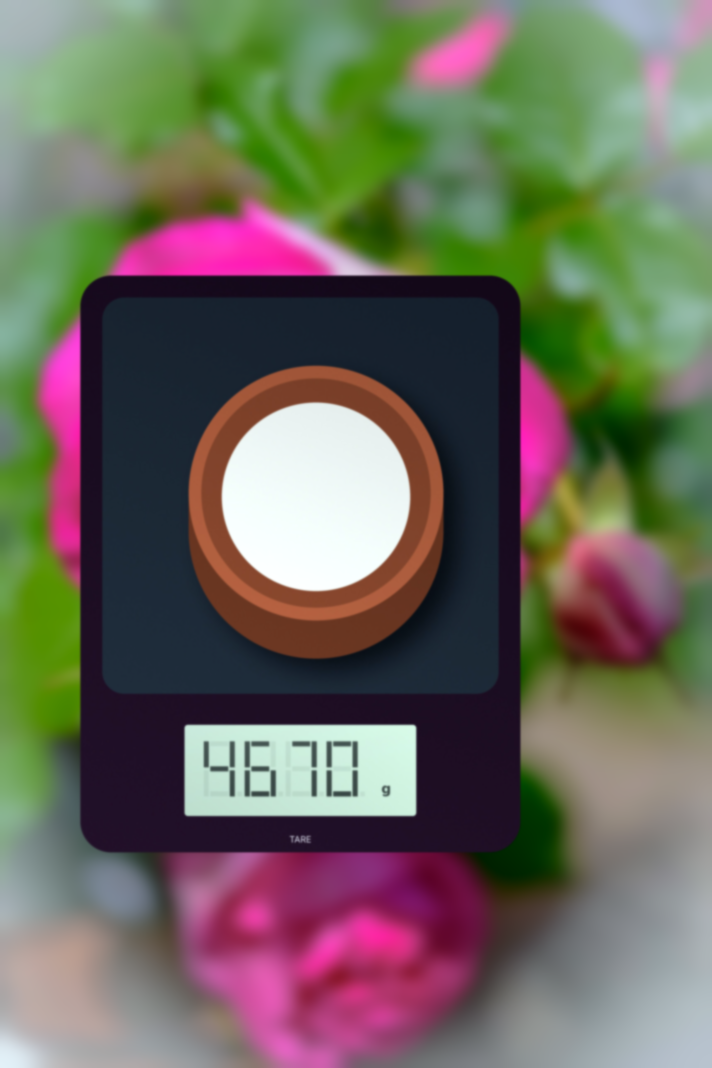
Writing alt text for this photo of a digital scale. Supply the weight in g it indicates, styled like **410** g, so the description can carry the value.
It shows **4670** g
